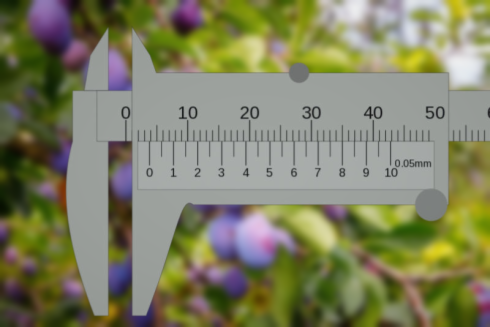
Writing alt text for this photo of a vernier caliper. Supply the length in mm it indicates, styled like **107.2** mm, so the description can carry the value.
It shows **3.8** mm
